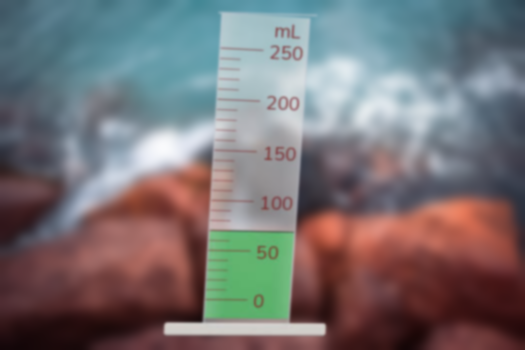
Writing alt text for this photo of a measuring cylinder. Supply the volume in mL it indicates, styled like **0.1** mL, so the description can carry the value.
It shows **70** mL
